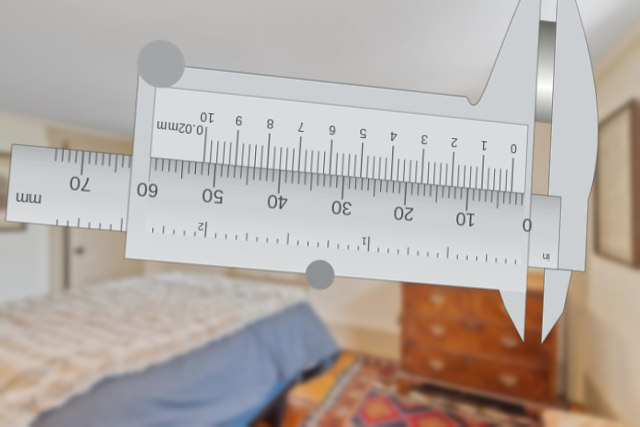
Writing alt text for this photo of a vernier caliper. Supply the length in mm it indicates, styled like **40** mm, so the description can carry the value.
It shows **2.8** mm
